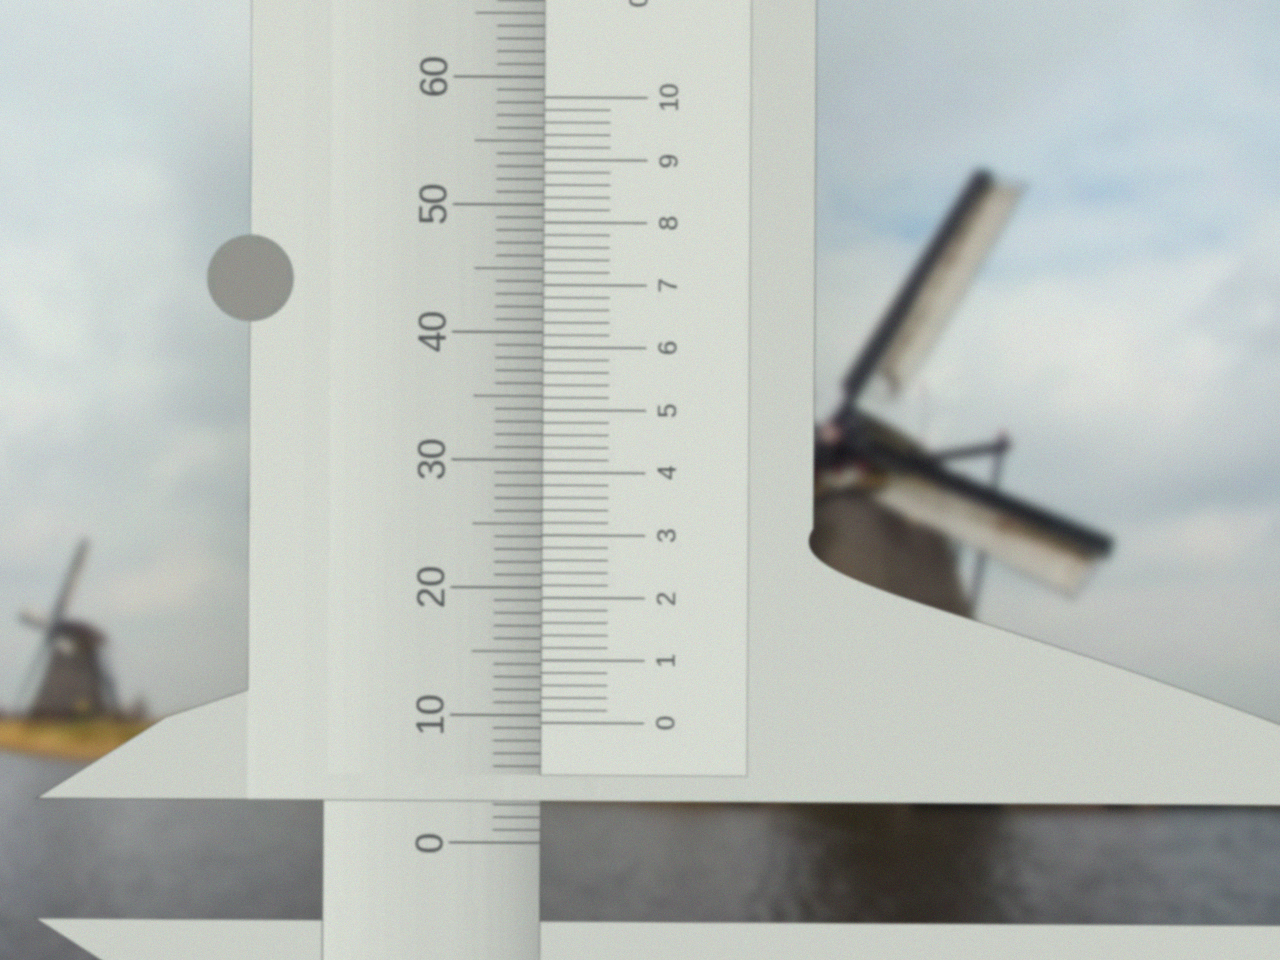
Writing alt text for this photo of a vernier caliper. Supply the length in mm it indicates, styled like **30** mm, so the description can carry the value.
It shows **9.4** mm
